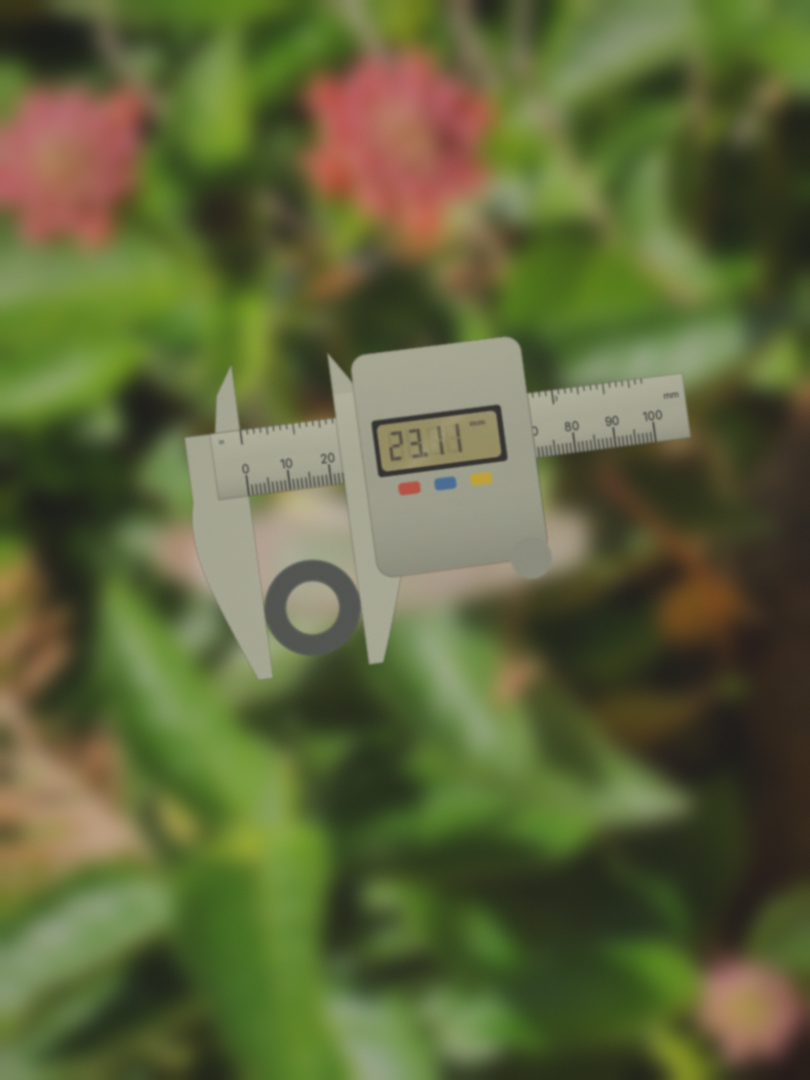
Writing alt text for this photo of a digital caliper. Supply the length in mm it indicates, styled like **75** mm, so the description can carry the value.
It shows **23.11** mm
